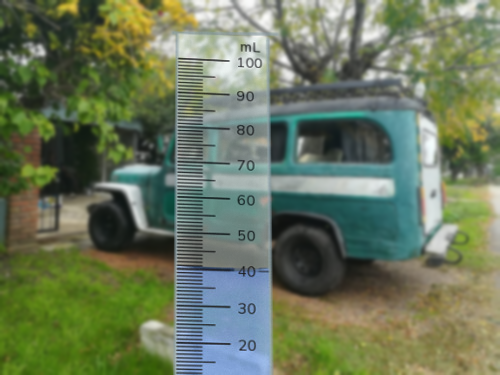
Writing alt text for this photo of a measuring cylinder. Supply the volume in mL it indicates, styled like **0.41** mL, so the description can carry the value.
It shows **40** mL
